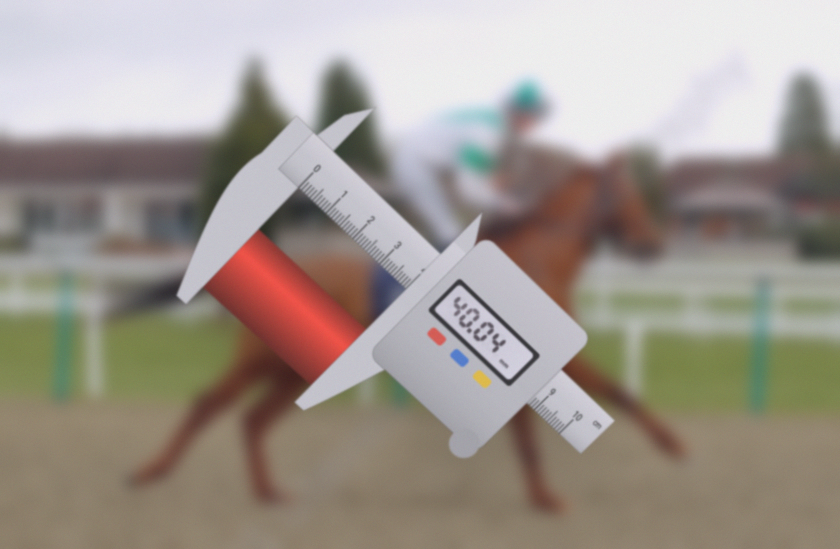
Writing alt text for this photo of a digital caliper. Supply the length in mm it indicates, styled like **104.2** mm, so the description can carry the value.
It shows **40.04** mm
